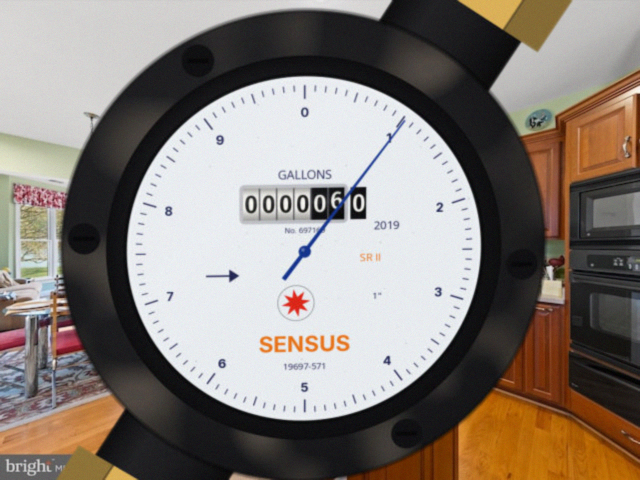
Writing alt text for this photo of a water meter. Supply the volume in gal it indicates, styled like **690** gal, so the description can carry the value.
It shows **61.0** gal
